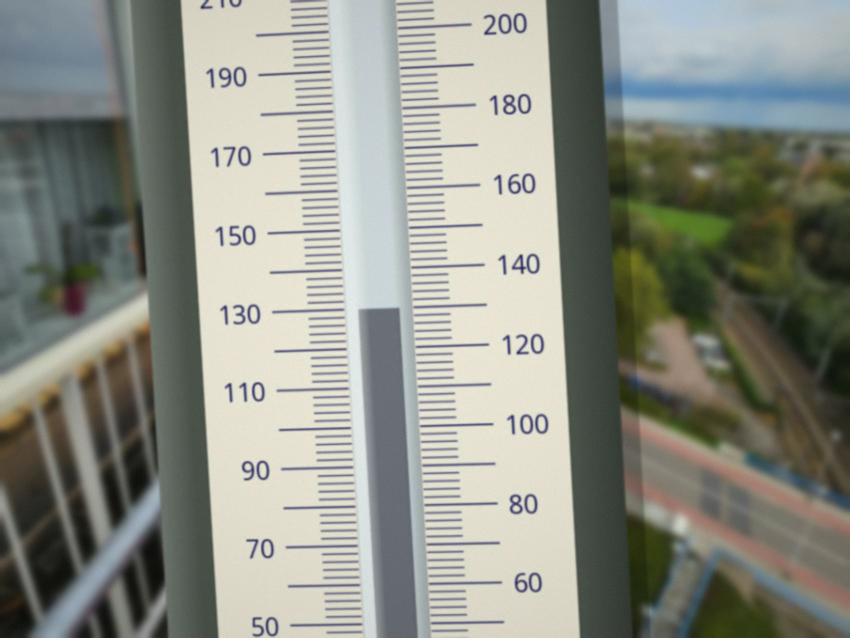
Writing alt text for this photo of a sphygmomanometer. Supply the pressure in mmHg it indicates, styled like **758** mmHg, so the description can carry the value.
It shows **130** mmHg
